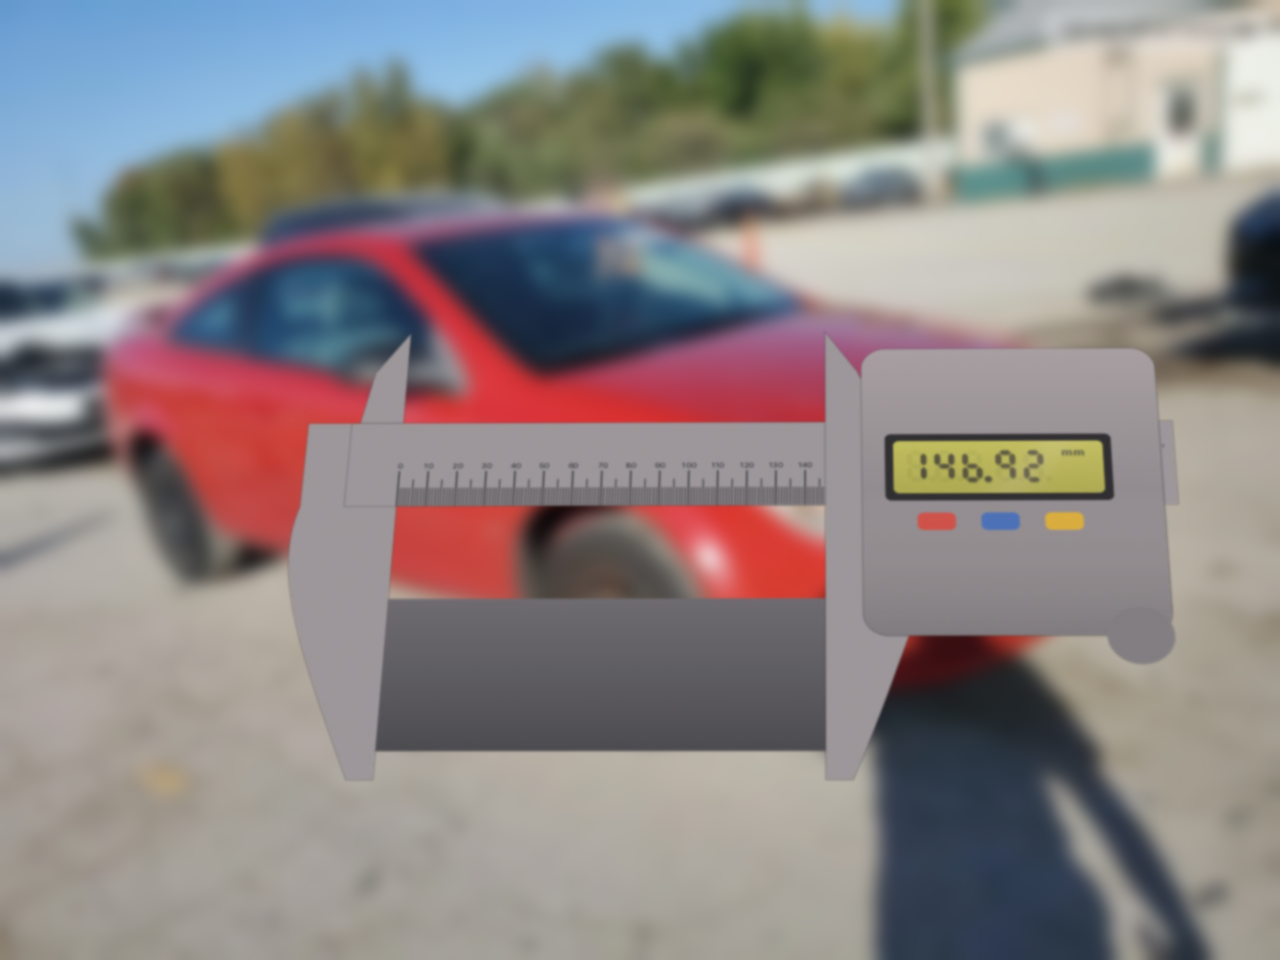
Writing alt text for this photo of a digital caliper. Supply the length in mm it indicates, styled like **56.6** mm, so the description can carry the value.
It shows **146.92** mm
